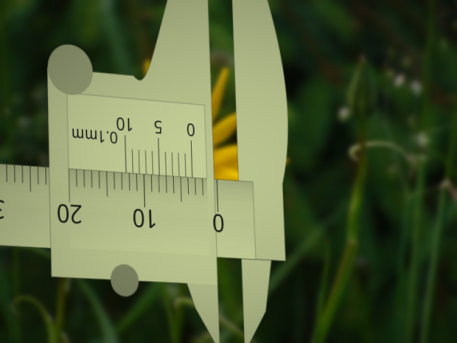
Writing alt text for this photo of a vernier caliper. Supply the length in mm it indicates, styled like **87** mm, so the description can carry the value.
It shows **3.4** mm
